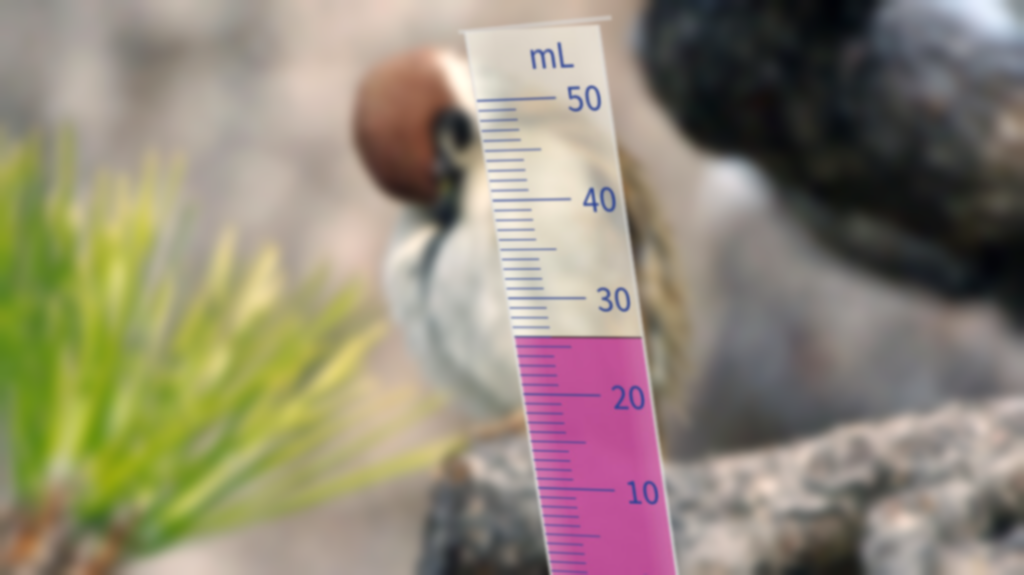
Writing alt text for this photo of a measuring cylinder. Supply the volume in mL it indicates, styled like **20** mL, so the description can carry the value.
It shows **26** mL
